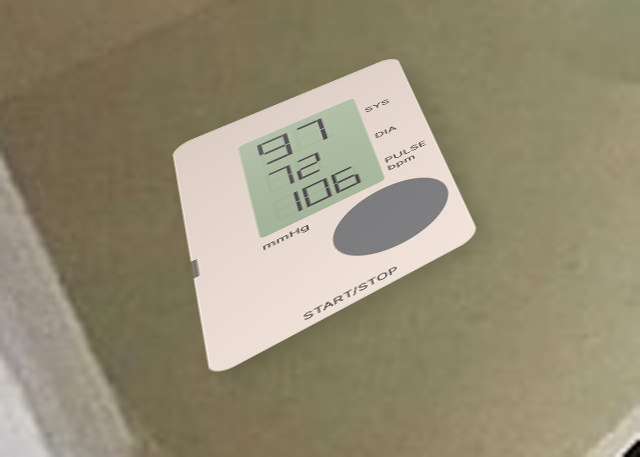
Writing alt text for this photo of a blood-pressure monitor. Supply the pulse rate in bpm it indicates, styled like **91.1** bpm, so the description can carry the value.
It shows **106** bpm
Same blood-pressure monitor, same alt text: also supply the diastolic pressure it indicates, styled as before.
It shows **72** mmHg
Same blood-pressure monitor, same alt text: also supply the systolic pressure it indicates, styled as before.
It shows **97** mmHg
